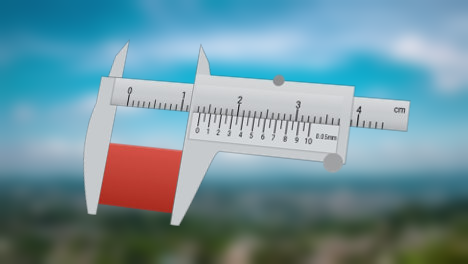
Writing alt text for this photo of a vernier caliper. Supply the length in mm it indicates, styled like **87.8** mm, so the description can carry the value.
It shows **13.4** mm
